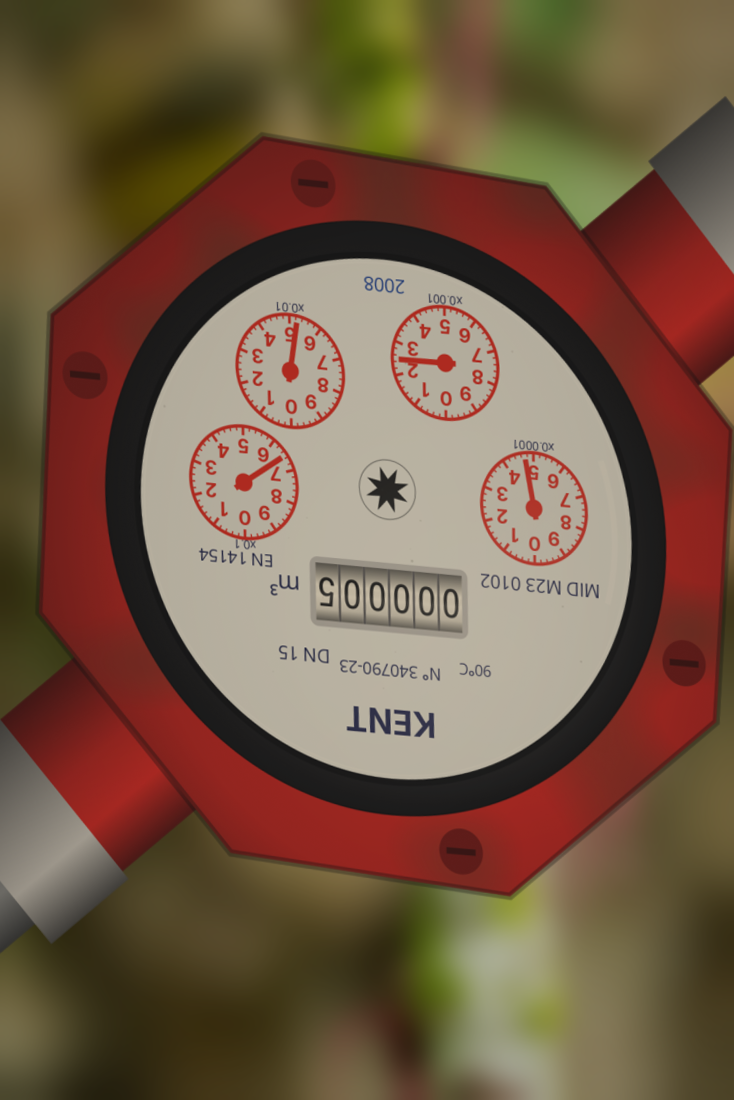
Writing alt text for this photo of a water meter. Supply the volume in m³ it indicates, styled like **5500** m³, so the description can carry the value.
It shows **5.6524** m³
